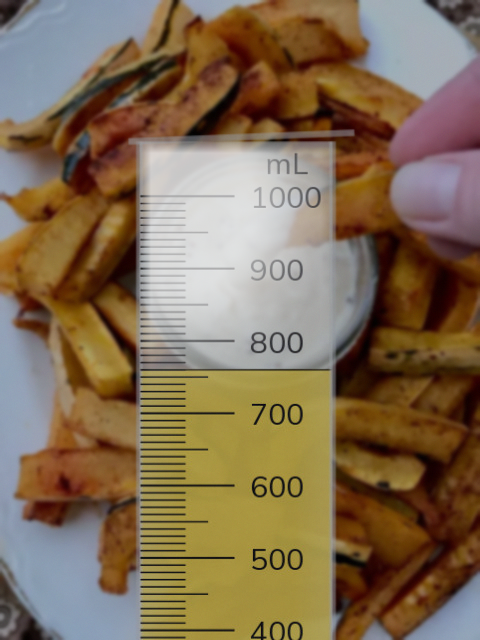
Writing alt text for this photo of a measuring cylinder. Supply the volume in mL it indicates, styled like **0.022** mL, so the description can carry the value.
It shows **760** mL
